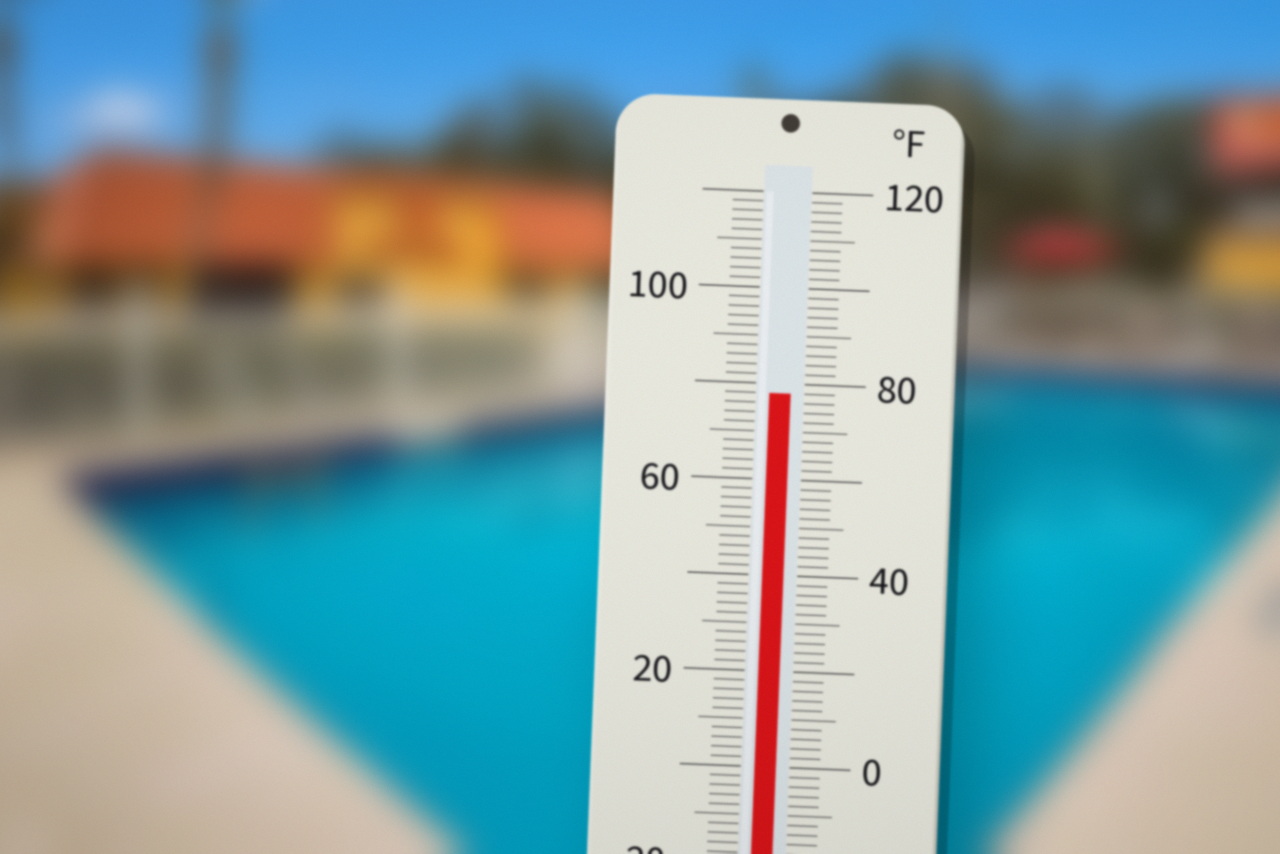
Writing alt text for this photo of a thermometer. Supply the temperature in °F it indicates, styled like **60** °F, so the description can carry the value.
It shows **78** °F
